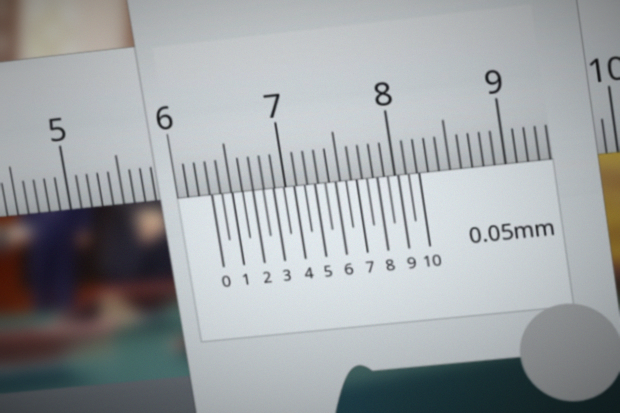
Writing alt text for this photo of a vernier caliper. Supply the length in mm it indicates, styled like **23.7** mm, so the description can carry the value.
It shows **63.2** mm
